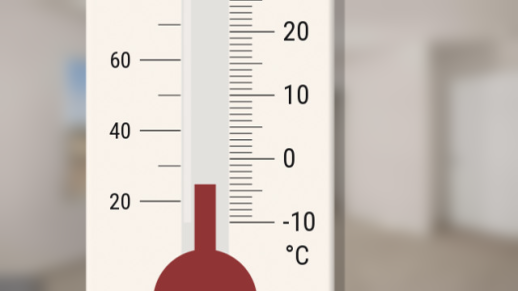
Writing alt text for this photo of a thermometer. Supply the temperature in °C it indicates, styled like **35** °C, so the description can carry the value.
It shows **-4** °C
